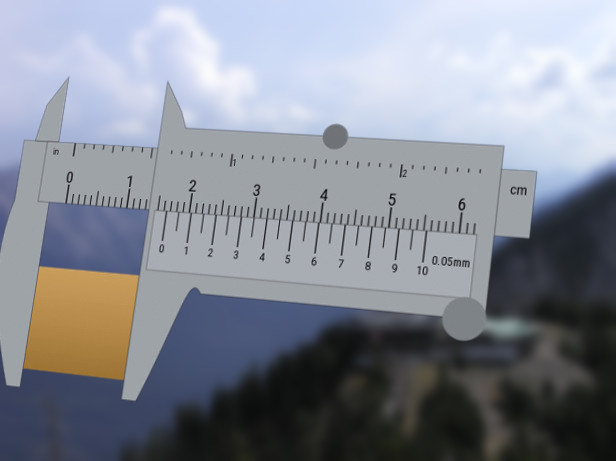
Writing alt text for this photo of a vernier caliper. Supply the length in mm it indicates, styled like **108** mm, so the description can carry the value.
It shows **16.4** mm
